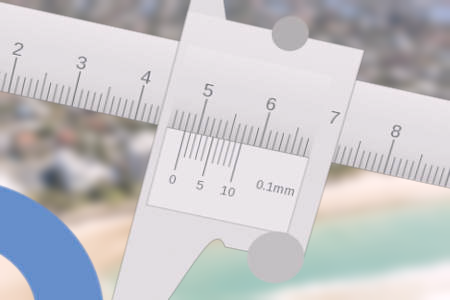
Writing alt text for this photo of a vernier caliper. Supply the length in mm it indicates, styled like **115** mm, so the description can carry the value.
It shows **48.0** mm
